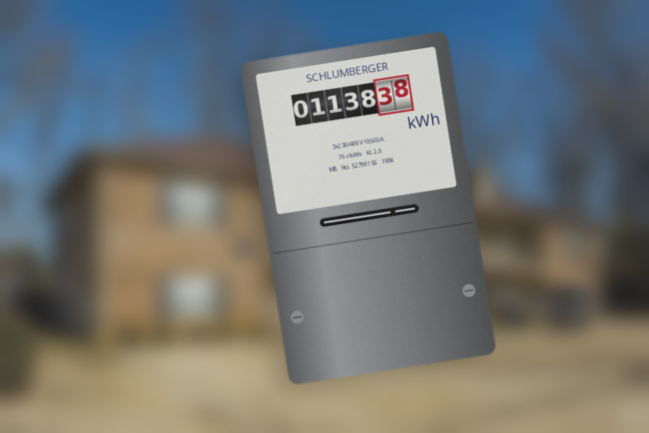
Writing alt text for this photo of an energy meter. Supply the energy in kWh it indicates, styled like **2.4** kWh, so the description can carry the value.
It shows **1138.38** kWh
